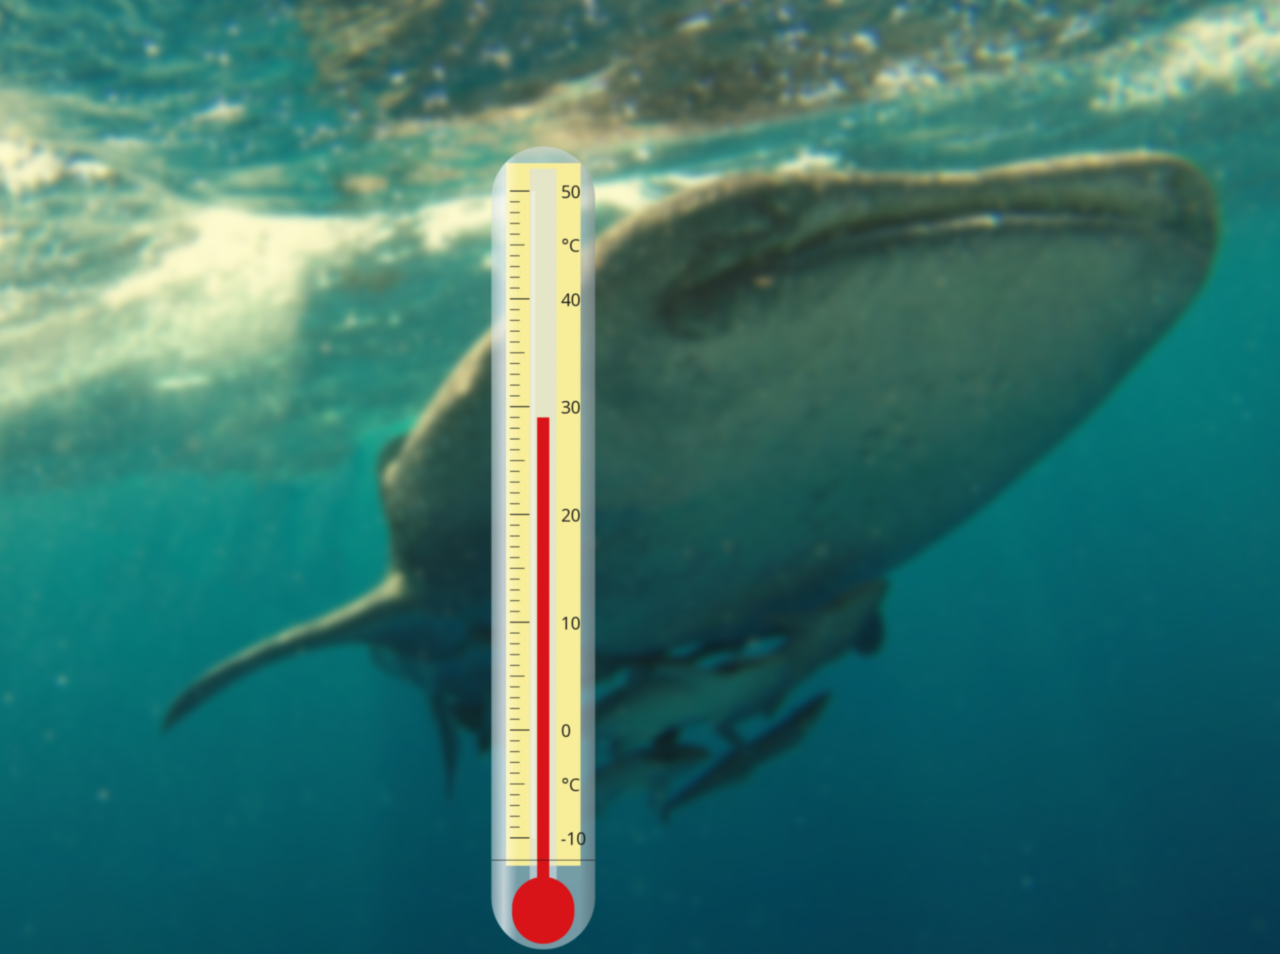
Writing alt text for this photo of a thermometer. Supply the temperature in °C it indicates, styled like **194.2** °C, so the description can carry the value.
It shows **29** °C
